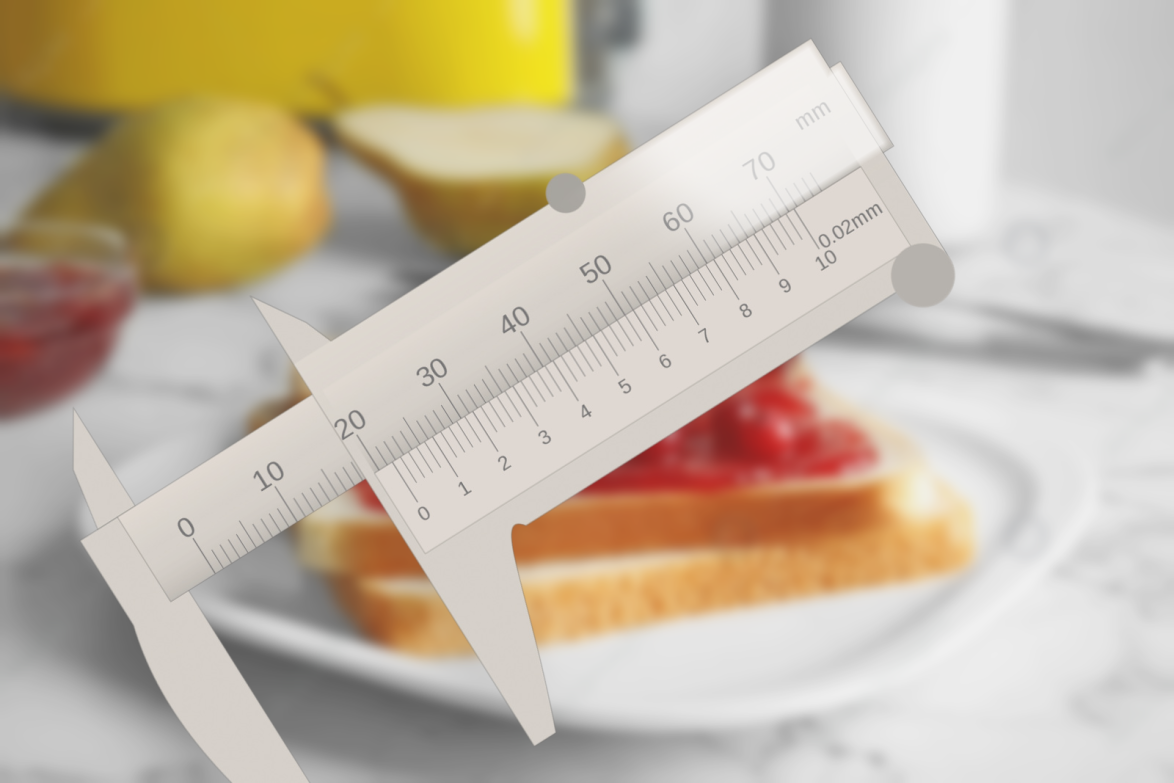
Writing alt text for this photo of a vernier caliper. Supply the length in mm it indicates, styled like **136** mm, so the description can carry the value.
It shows **21.6** mm
